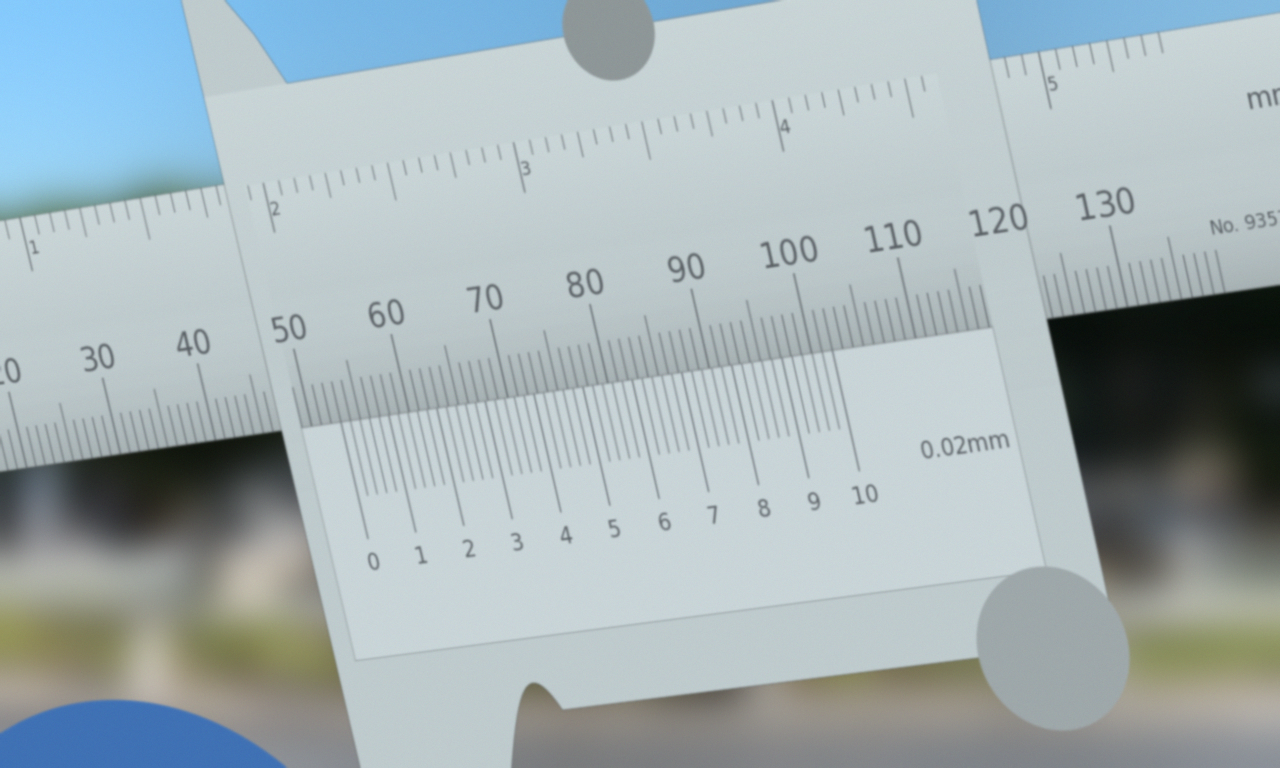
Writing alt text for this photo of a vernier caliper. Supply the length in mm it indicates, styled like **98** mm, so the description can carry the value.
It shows **53.0** mm
